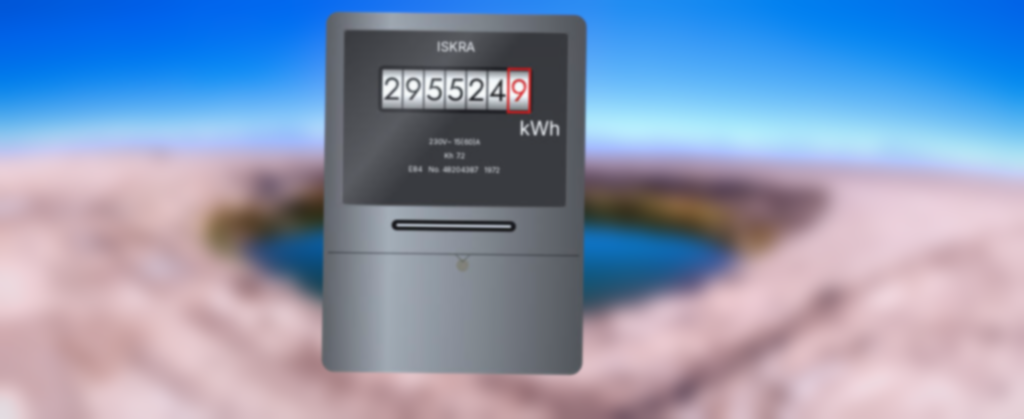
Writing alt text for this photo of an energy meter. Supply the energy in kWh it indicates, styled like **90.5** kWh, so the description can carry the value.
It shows **295524.9** kWh
